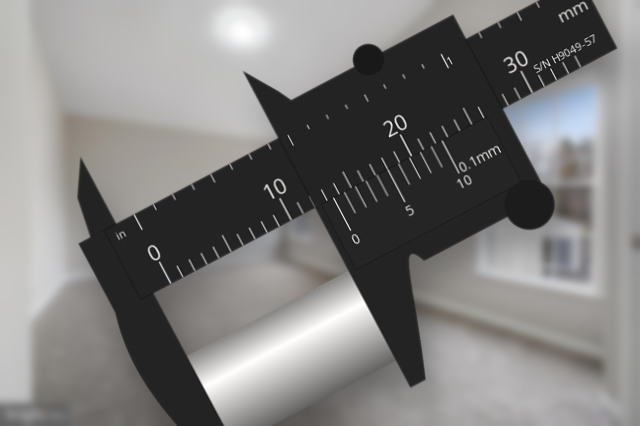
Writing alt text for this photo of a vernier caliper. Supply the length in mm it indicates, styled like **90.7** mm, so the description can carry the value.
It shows **13.5** mm
